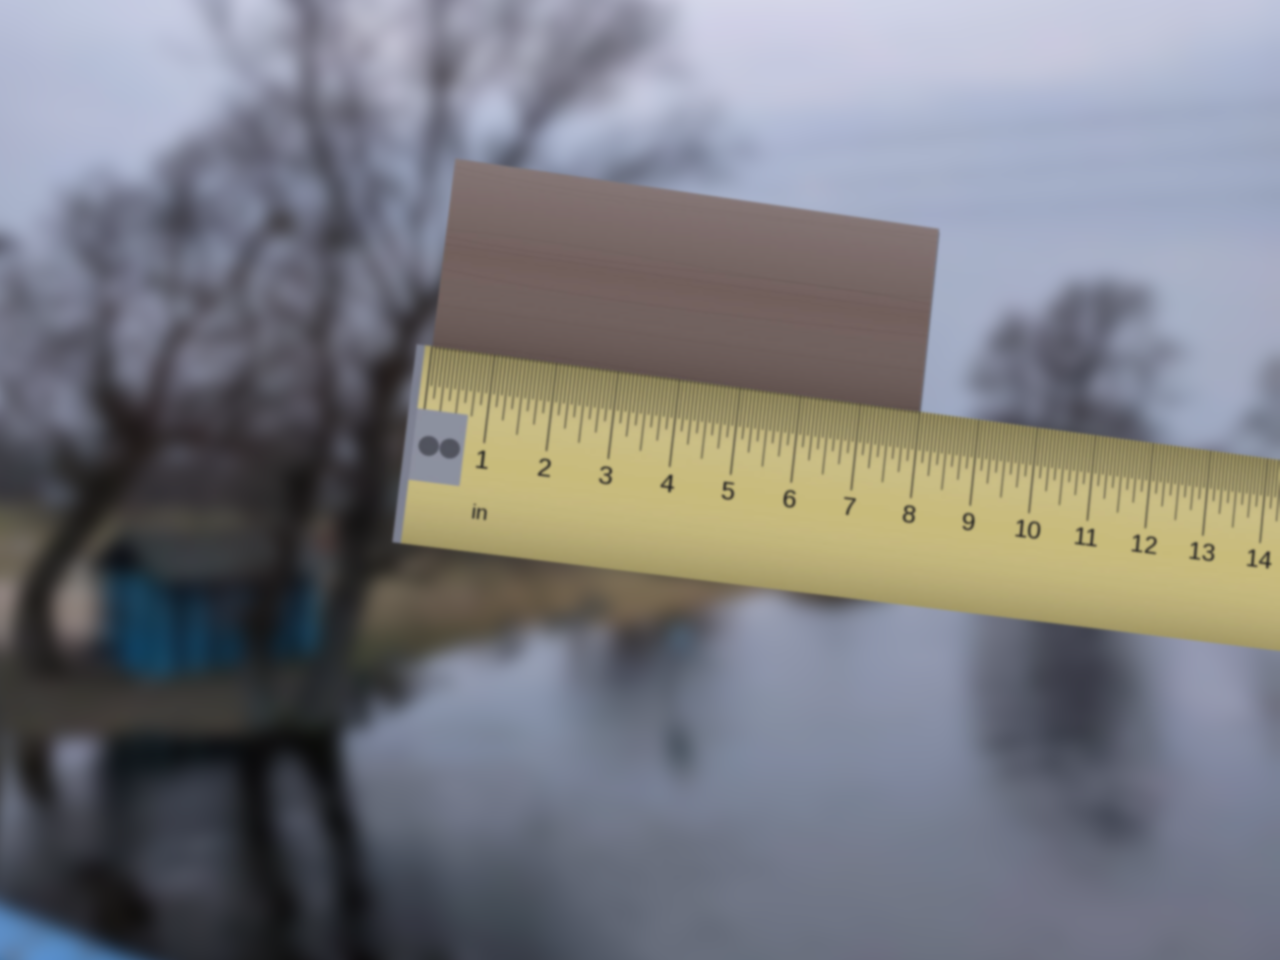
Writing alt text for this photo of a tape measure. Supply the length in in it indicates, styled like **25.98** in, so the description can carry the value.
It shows **8** in
